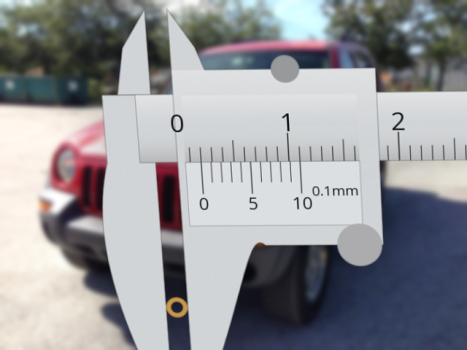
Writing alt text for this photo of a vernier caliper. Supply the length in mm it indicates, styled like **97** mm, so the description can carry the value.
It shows **2.0** mm
